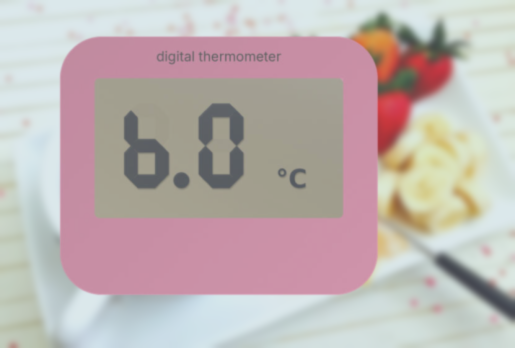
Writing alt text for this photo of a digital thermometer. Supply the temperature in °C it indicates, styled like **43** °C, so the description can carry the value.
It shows **6.0** °C
